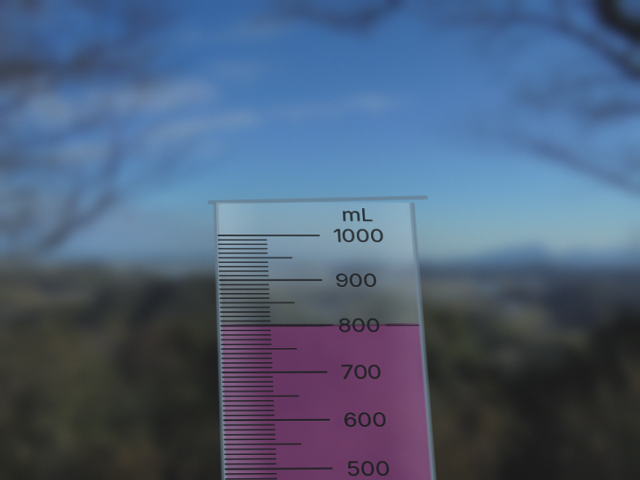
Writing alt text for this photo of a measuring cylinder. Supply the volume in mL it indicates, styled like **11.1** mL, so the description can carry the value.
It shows **800** mL
